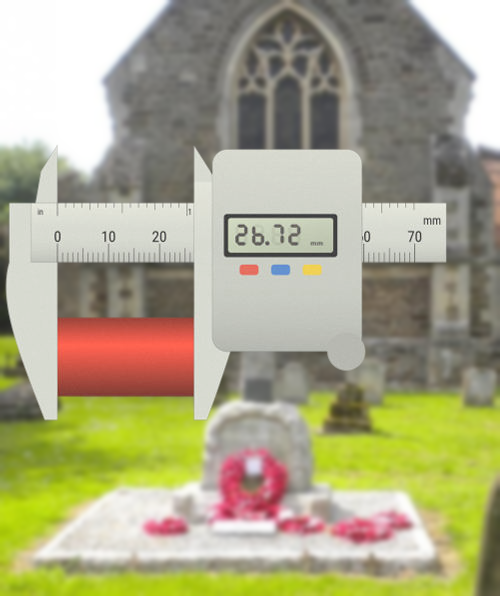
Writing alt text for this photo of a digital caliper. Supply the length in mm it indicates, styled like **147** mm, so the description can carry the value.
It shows **26.72** mm
